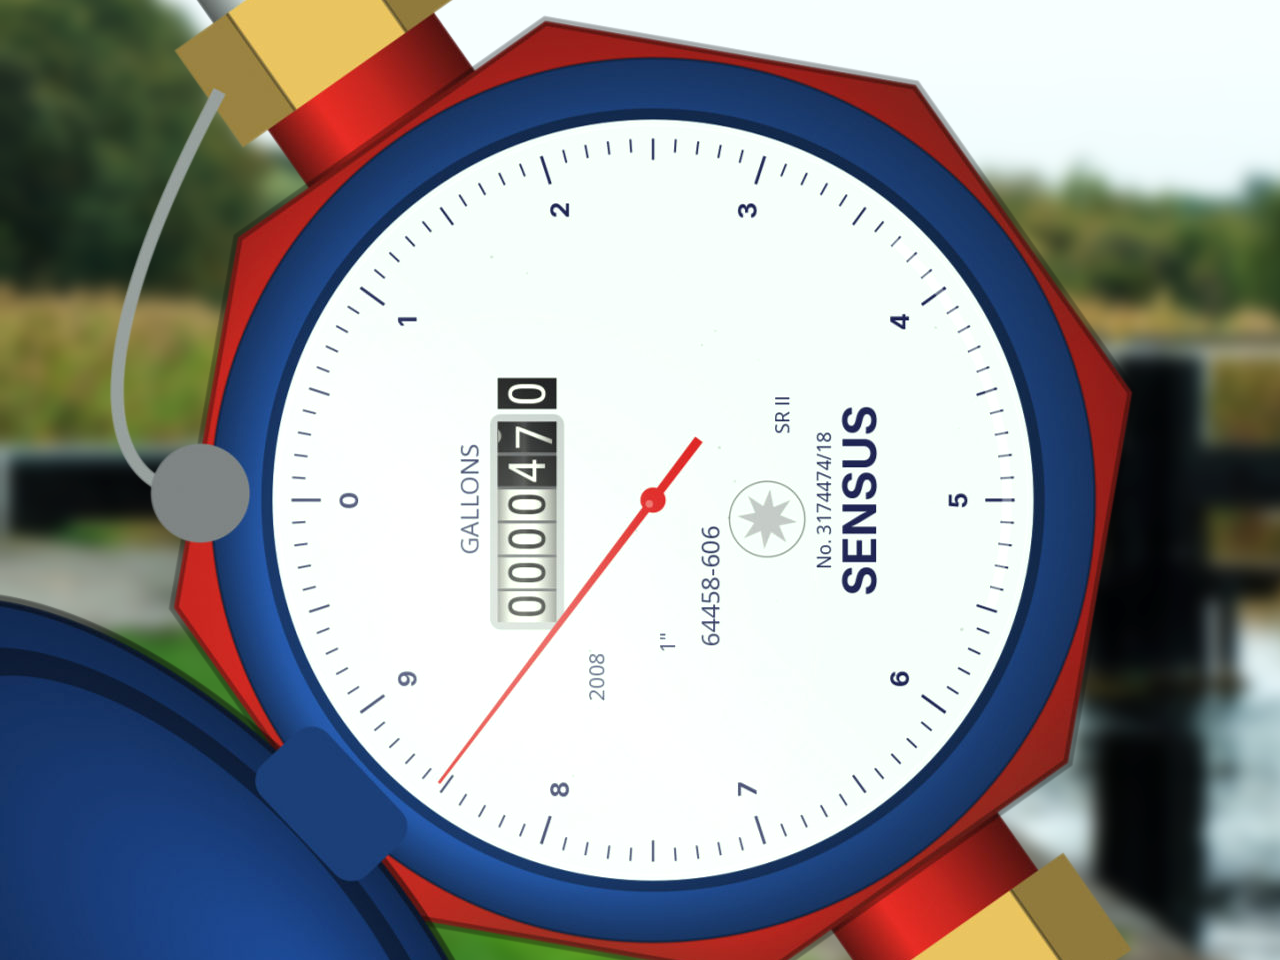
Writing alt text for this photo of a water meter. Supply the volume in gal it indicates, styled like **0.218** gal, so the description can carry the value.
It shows **468.5** gal
